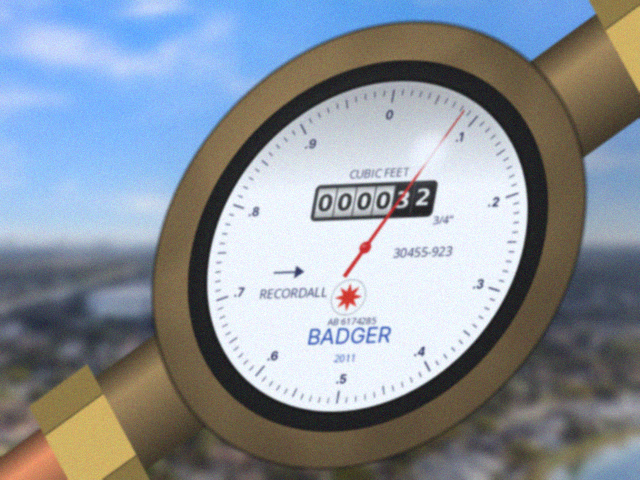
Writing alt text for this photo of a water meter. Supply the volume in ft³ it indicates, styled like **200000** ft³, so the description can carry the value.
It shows **32.08** ft³
